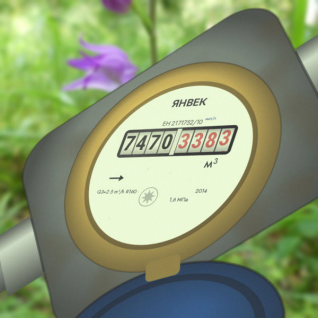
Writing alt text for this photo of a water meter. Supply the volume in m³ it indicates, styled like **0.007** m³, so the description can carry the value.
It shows **7470.3383** m³
